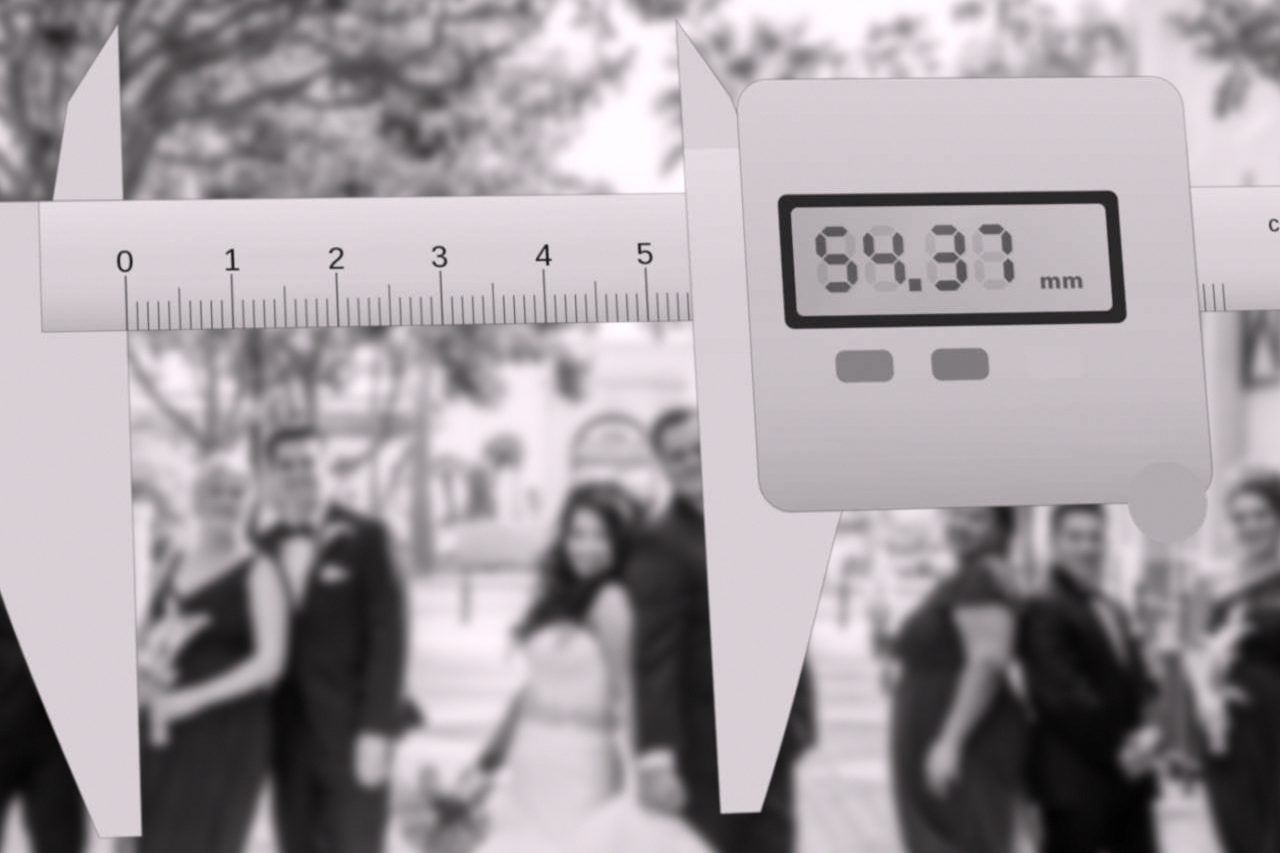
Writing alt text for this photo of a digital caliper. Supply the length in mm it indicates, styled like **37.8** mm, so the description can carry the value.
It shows **54.37** mm
